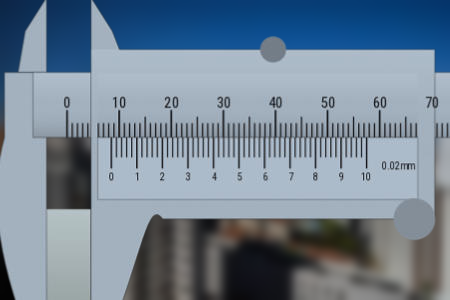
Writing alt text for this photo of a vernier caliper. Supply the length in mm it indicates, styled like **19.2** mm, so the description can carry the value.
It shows **8.5** mm
